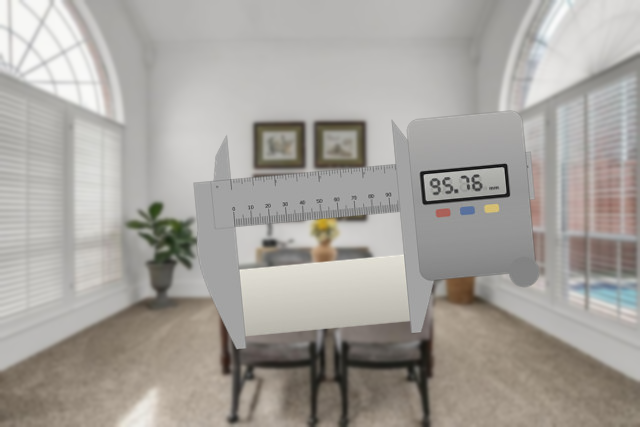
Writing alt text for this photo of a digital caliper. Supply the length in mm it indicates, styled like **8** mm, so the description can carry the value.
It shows **95.76** mm
